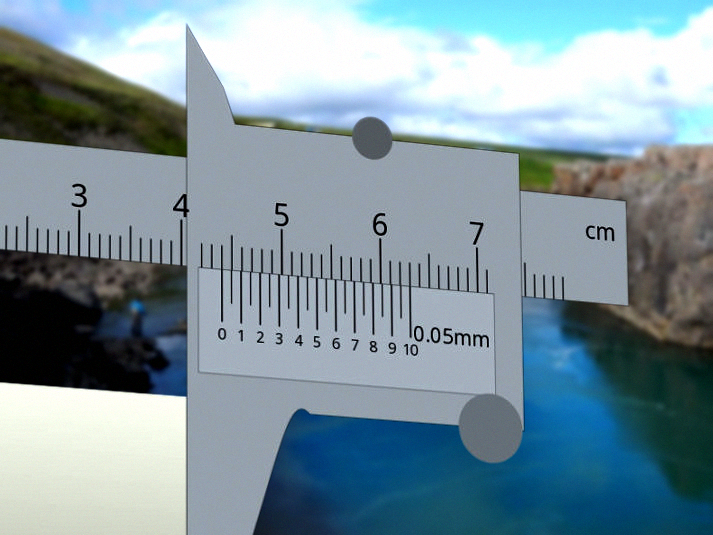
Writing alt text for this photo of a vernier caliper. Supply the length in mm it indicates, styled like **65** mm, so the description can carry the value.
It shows **44.0** mm
